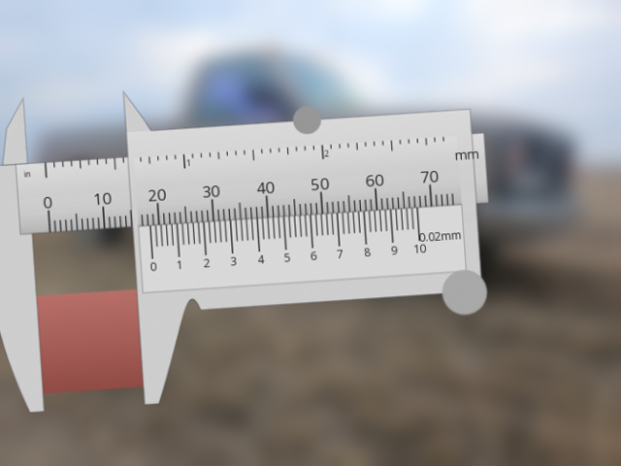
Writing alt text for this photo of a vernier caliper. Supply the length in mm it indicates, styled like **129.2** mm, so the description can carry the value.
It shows **18.4** mm
